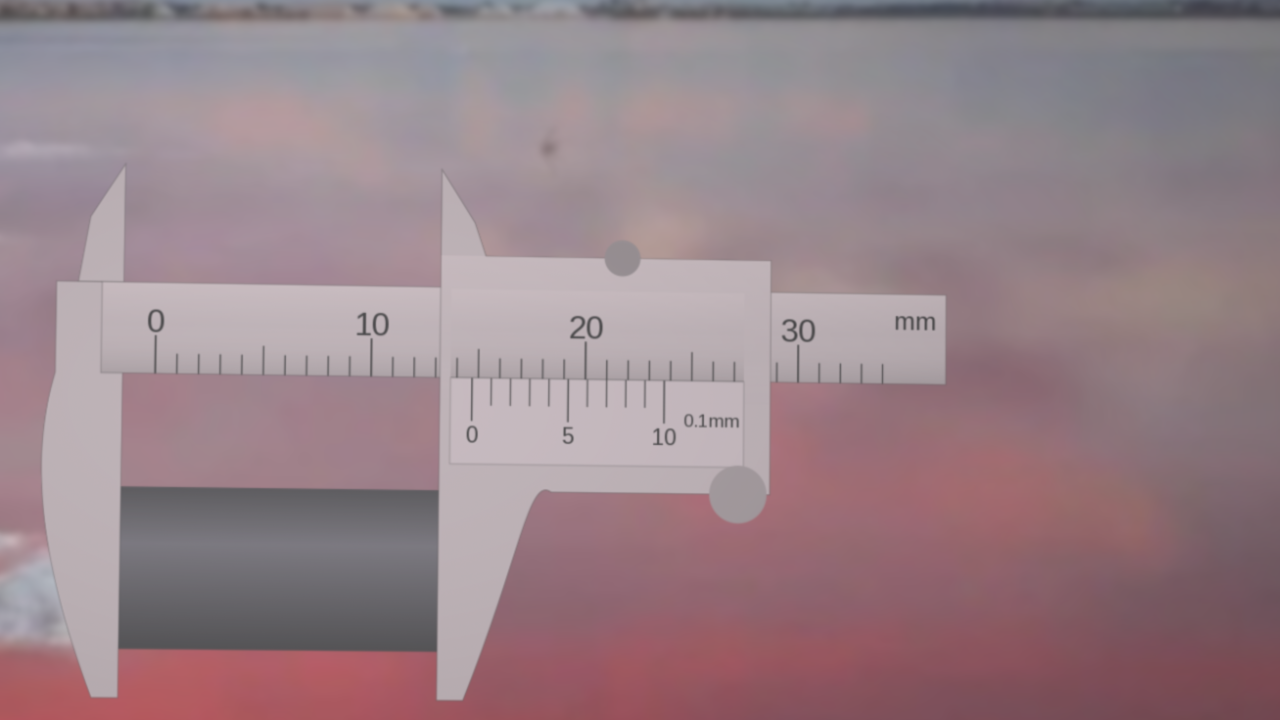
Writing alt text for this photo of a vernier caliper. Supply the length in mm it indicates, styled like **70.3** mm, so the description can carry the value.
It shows **14.7** mm
